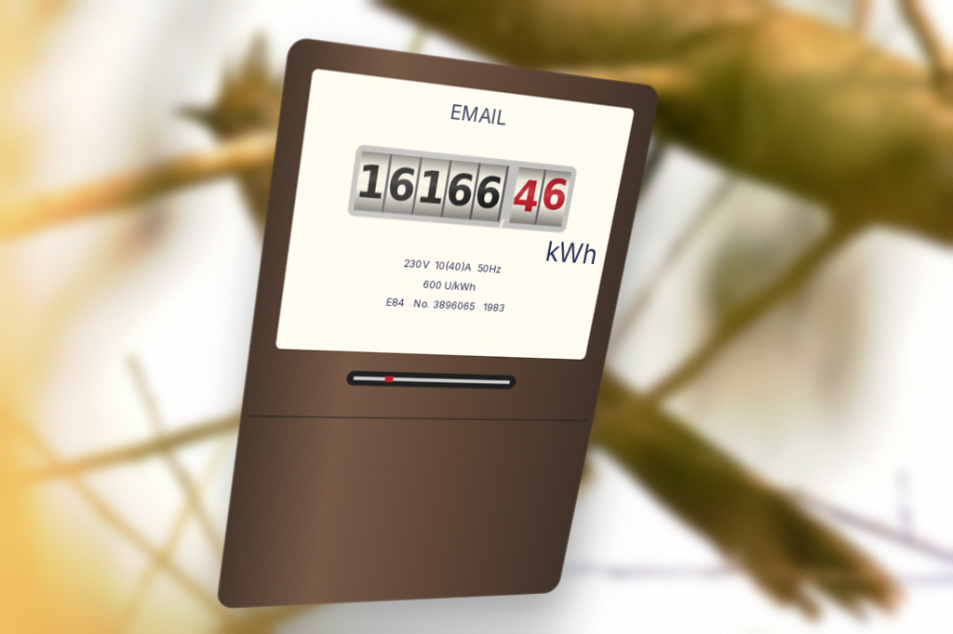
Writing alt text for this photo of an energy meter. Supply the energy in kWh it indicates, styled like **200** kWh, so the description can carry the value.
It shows **16166.46** kWh
